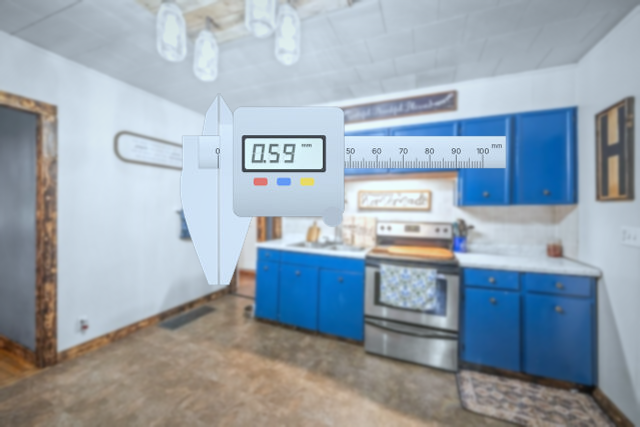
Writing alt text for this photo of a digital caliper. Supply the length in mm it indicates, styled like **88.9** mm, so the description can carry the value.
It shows **0.59** mm
